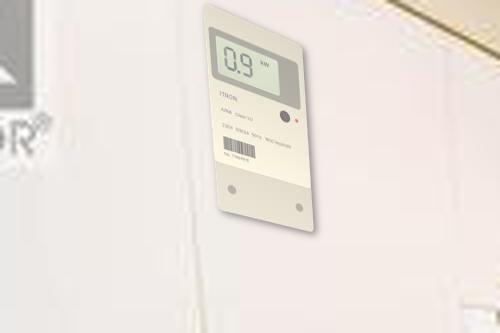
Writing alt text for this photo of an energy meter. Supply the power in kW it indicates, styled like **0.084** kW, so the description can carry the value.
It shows **0.9** kW
